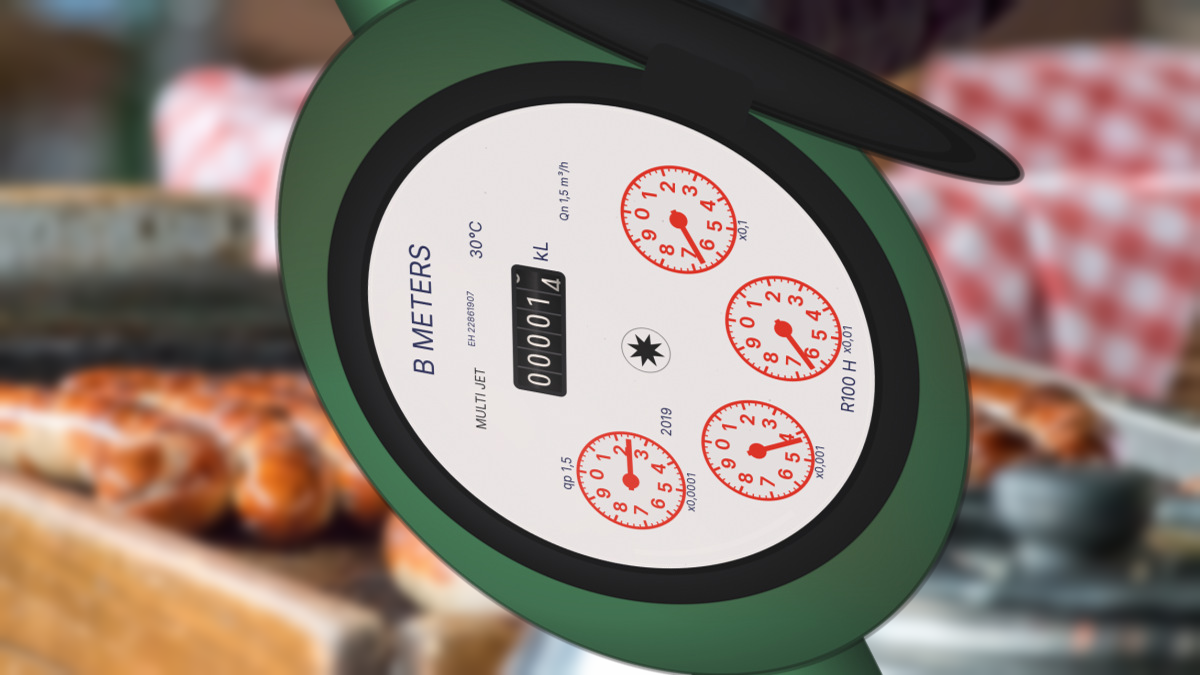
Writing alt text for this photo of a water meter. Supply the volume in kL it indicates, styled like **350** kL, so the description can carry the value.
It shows **13.6642** kL
